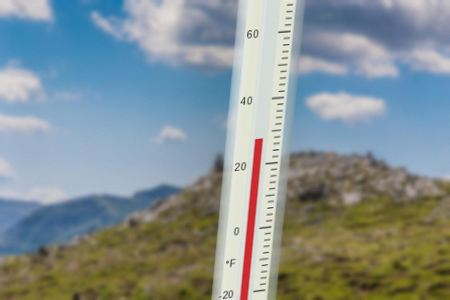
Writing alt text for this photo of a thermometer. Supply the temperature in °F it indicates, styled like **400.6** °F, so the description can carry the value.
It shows **28** °F
